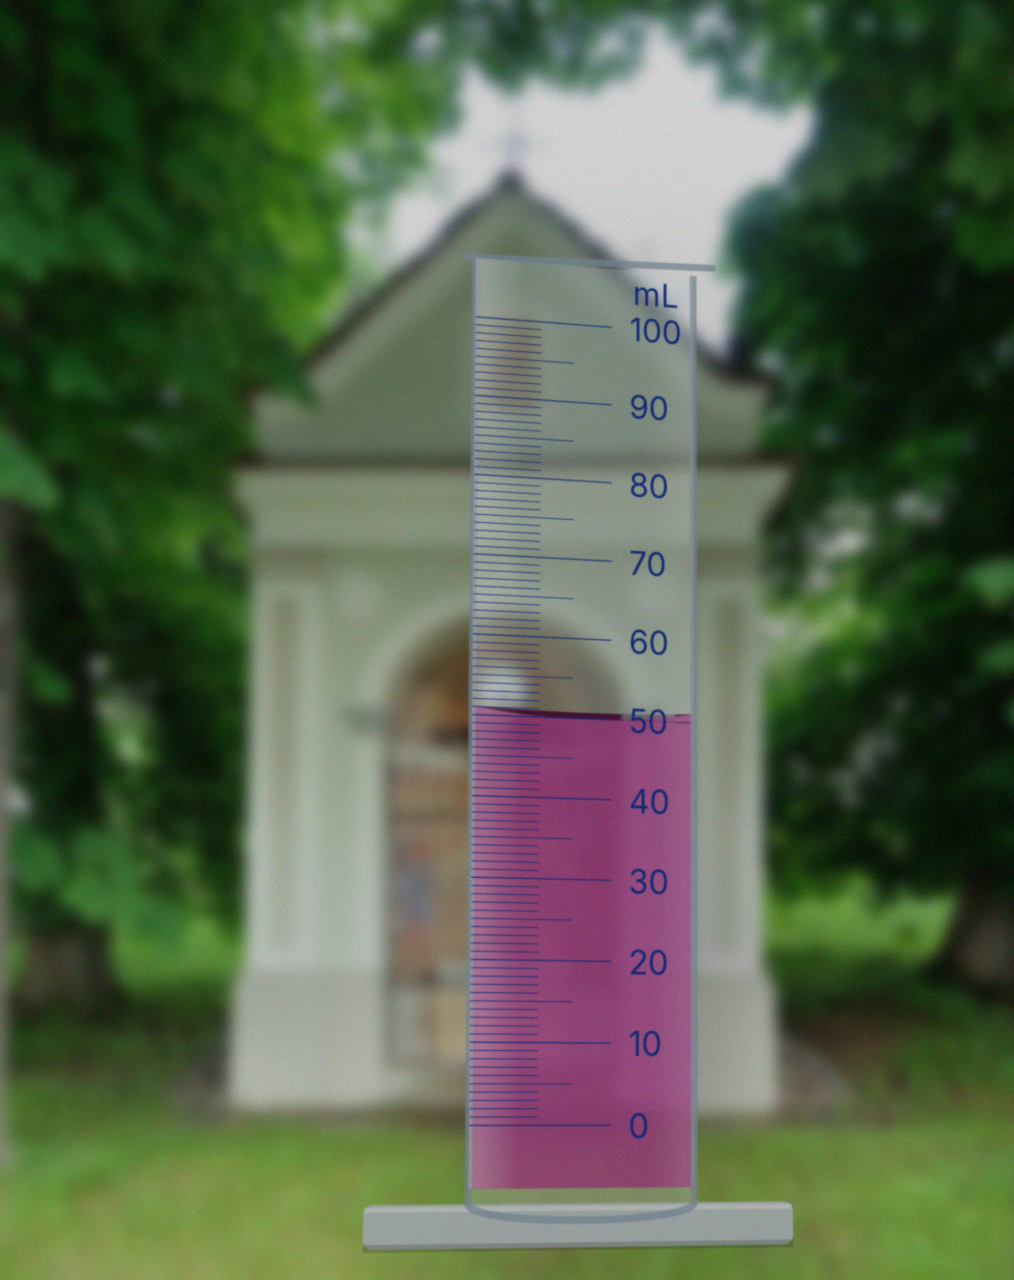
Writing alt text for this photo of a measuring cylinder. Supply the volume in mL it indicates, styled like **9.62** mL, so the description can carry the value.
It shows **50** mL
